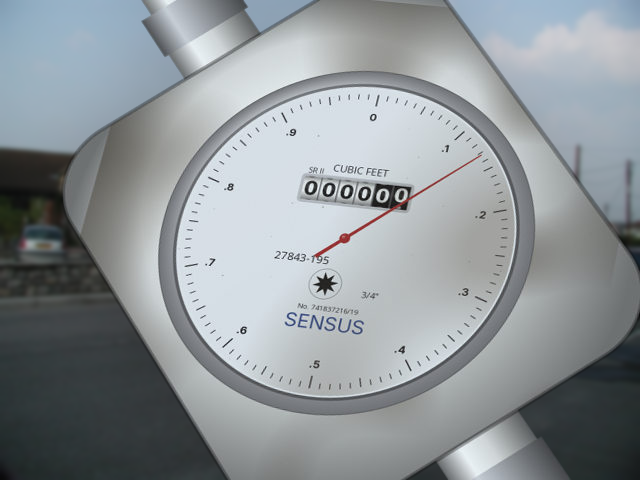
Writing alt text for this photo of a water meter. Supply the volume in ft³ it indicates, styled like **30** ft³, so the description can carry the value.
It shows **0.13** ft³
